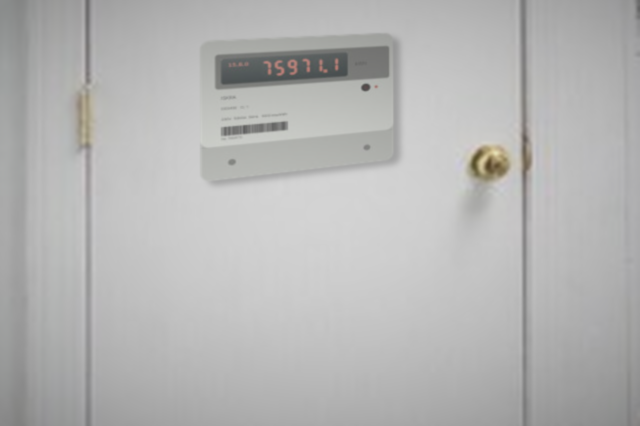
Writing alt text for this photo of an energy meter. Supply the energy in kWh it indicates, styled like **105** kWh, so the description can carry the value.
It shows **75971.1** kWh
